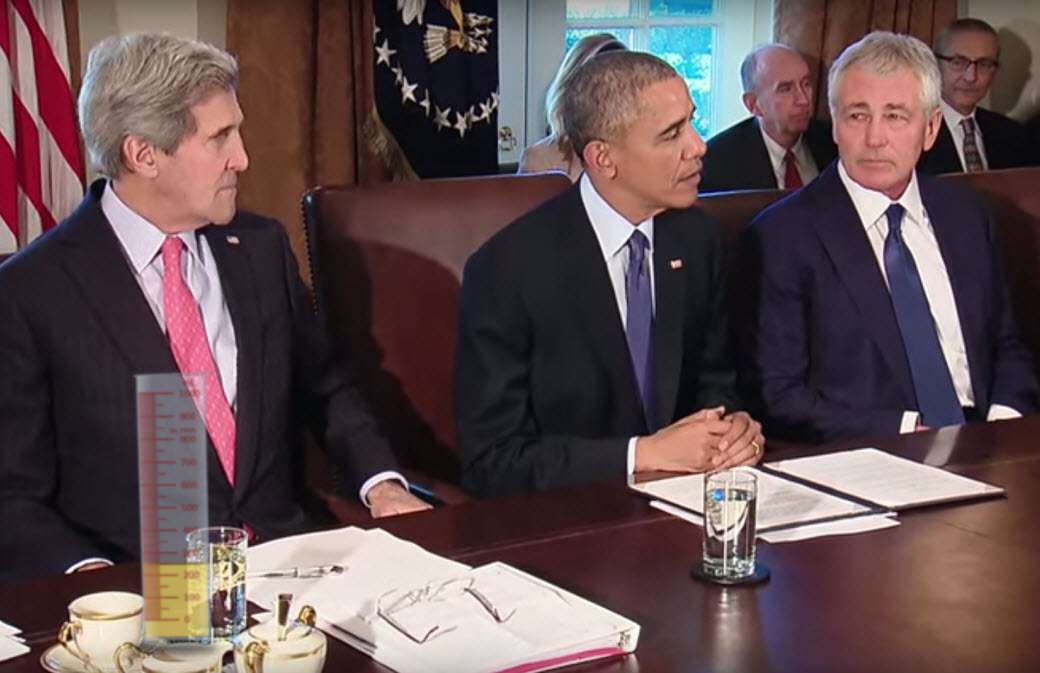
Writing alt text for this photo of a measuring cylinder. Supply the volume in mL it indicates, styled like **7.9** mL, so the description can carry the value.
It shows **250** mL
